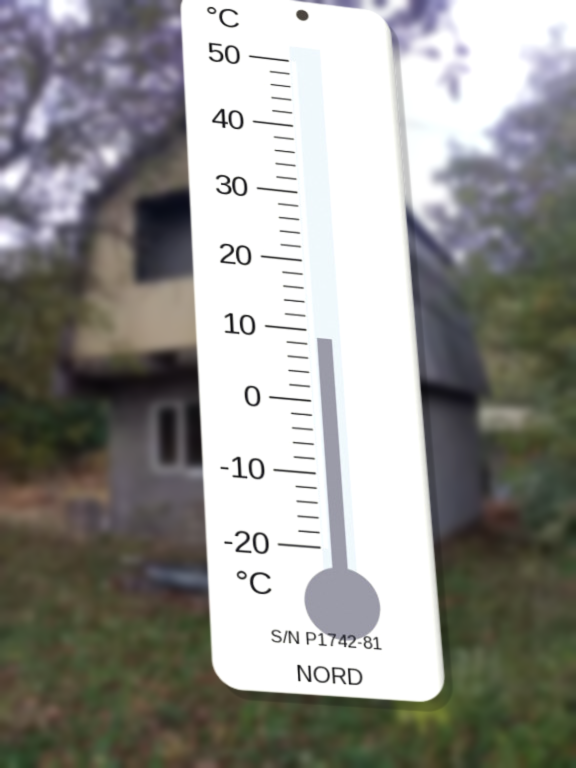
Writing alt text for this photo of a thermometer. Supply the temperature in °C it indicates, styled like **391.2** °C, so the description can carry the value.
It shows **9** °C
